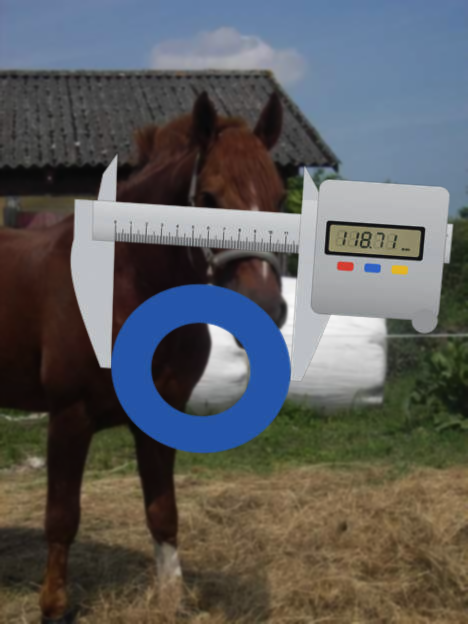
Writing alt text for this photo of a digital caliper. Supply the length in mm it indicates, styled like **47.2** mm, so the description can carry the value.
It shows **118.71** mm
